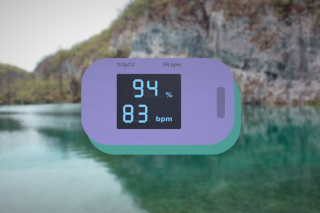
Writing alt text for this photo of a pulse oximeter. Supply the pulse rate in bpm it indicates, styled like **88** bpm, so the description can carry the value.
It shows **83** bpm
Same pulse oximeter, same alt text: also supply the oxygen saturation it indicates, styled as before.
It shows **94** %
